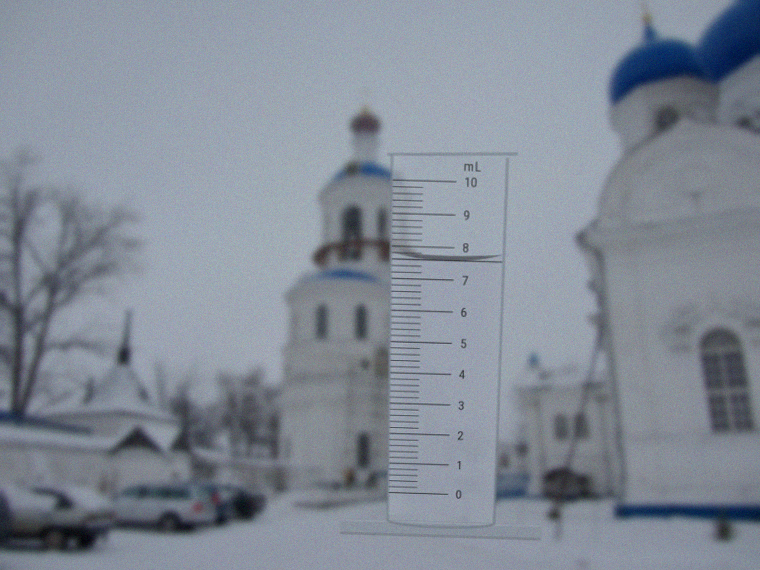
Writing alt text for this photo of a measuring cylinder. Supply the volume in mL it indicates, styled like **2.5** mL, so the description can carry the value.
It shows **7.6** mL
